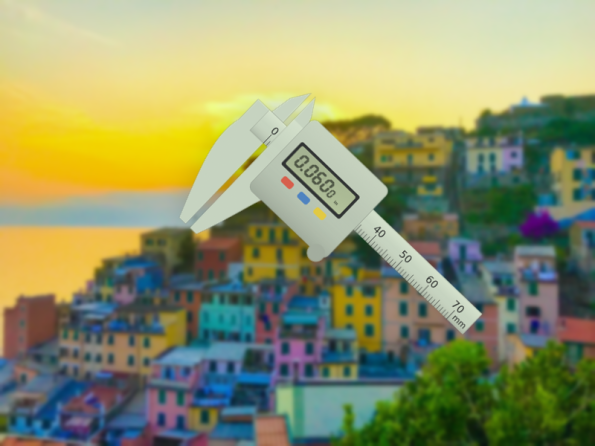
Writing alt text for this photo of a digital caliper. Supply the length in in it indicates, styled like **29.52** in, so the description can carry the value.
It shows **0.0600** in
